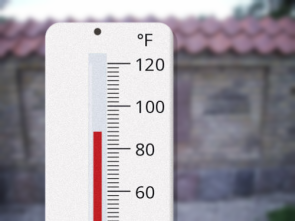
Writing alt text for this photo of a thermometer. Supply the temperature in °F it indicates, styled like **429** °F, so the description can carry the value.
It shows **88** °F
